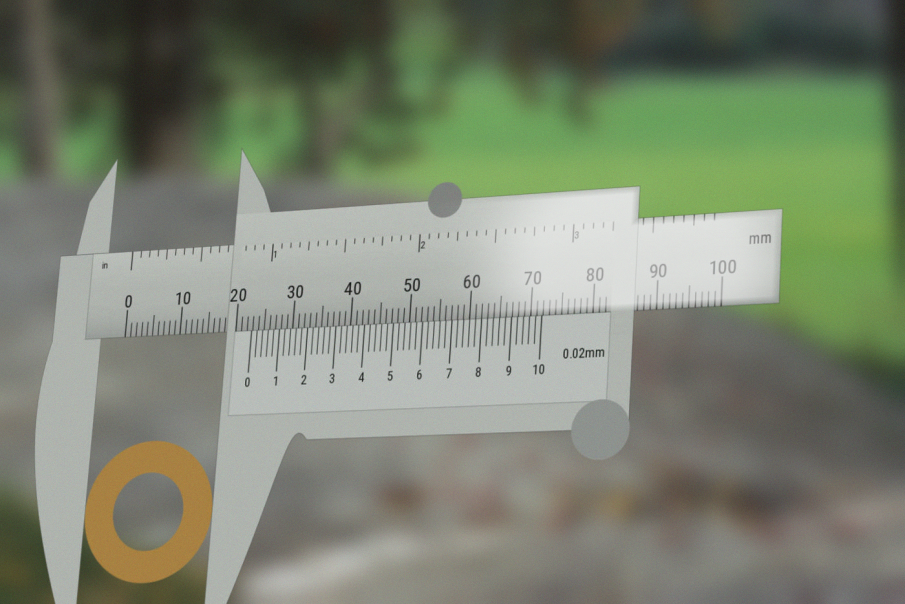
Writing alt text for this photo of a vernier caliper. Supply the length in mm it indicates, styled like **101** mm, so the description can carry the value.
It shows **22.8** mm
